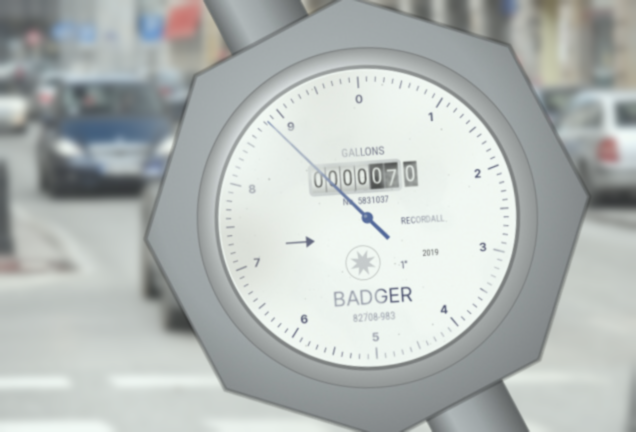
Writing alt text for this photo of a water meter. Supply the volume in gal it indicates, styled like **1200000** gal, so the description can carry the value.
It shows **68.8** gal
